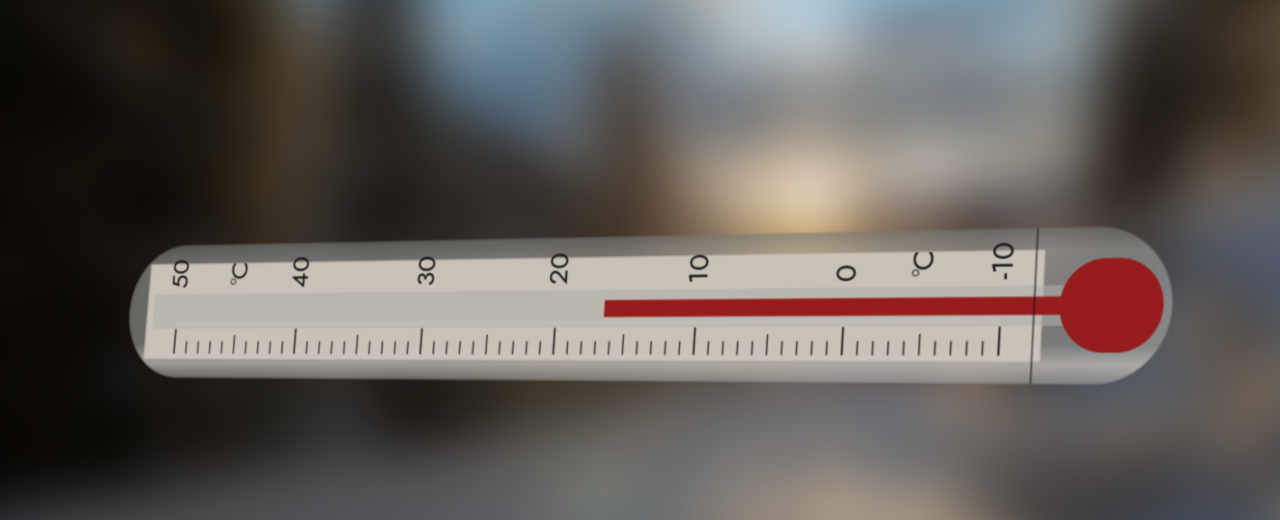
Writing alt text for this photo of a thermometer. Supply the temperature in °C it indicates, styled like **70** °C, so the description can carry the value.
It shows **16.5** °C
